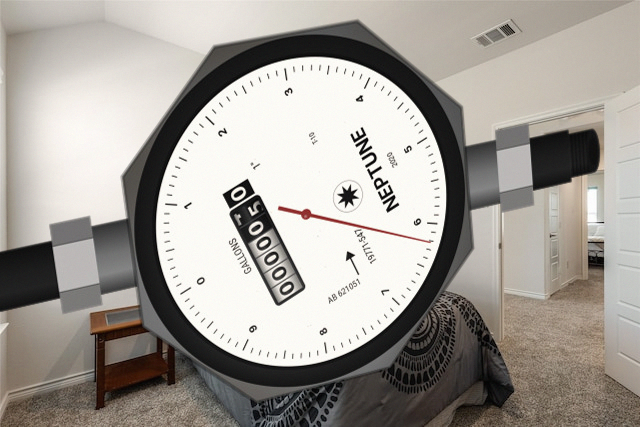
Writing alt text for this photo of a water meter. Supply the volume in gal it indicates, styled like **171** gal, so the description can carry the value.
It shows **46.2** gal
